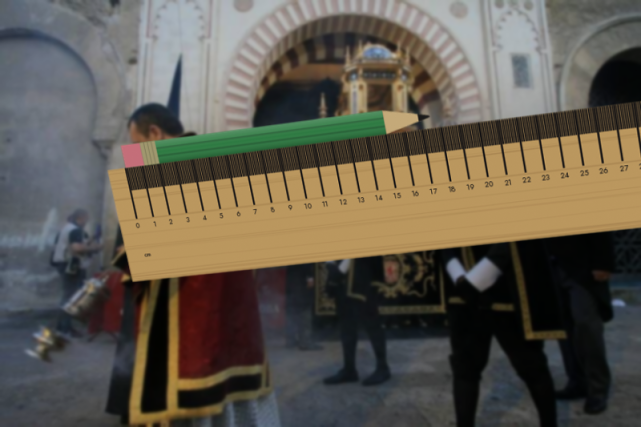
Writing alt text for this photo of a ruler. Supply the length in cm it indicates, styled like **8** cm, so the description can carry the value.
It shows **17.5** cm
